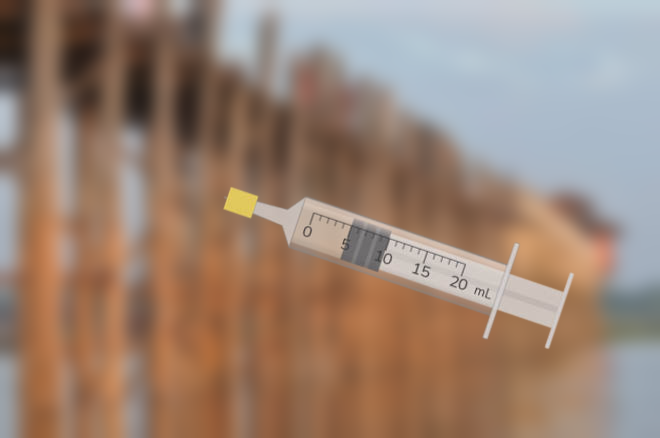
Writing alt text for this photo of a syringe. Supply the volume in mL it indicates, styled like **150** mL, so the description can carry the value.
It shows **5** mL
